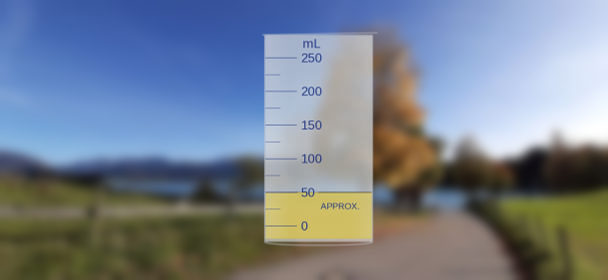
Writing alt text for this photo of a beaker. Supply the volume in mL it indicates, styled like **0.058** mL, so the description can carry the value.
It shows **50** mL
